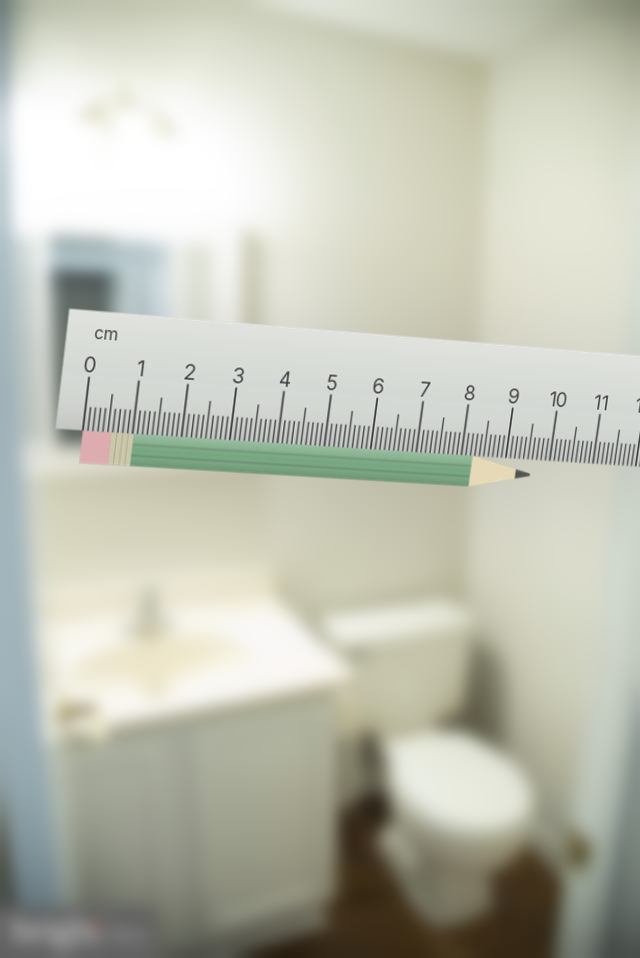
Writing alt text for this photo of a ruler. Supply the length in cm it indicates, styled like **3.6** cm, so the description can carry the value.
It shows **9.6** cm
